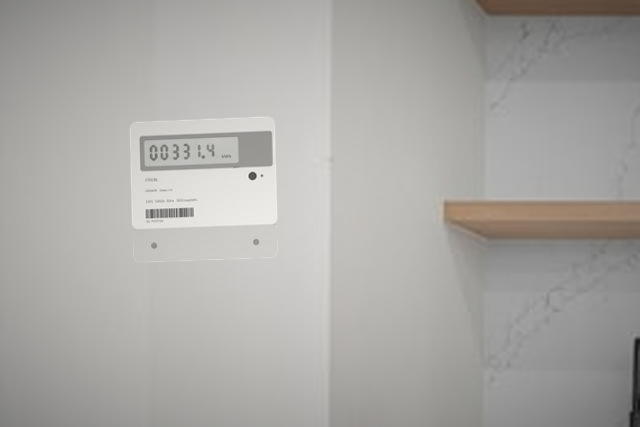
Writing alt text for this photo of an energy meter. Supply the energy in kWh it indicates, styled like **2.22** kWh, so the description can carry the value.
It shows **331.4** kWh
